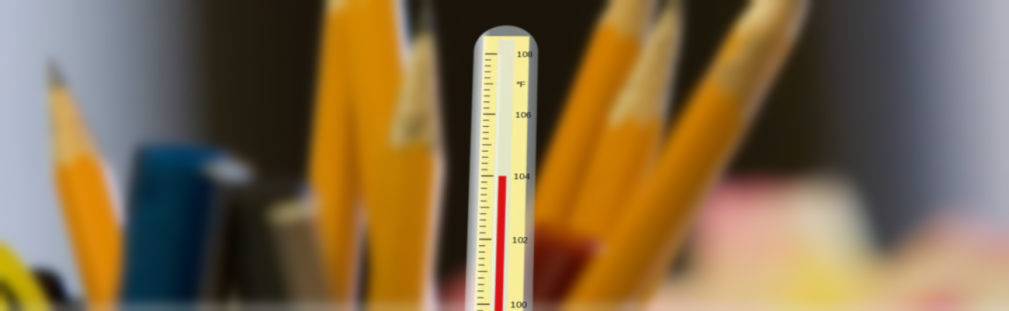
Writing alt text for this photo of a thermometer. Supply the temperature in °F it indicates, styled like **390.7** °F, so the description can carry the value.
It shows **104** °F
